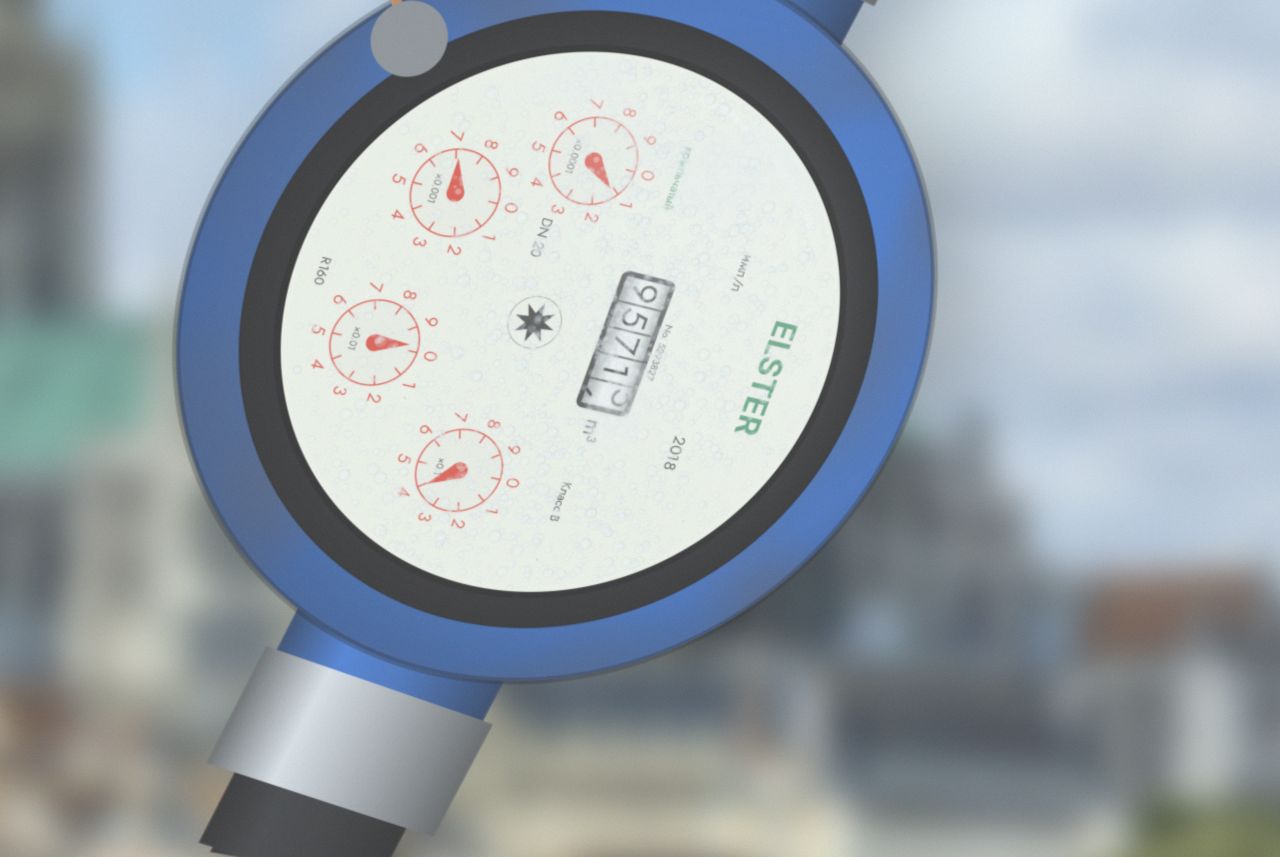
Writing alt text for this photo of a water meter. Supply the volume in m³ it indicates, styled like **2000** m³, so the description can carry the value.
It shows **95715.3971** m³
